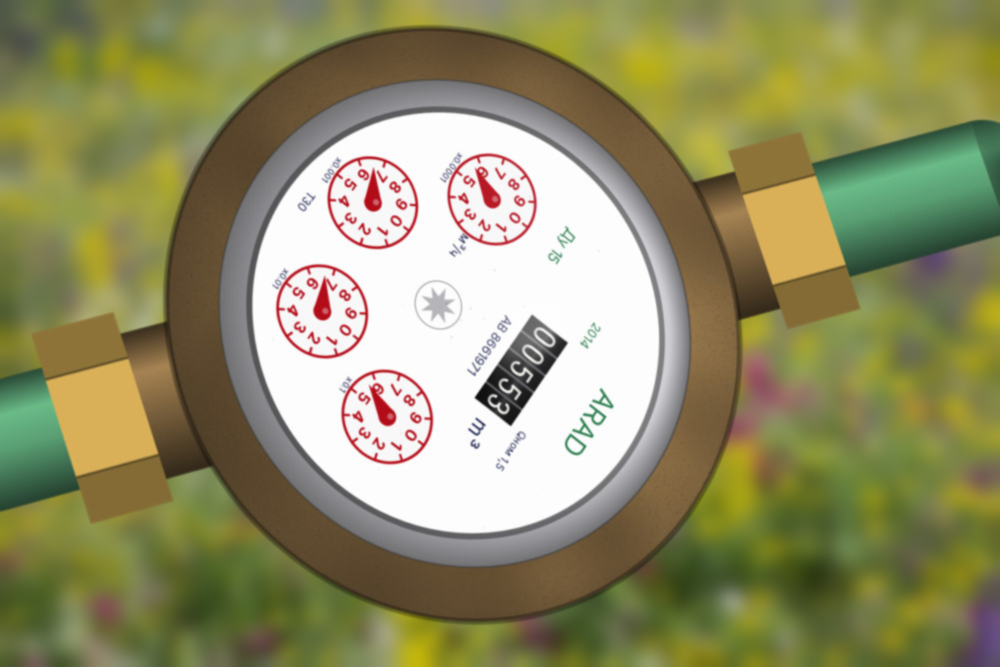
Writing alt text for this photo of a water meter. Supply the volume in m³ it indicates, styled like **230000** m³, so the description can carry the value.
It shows **553.5665** m³
